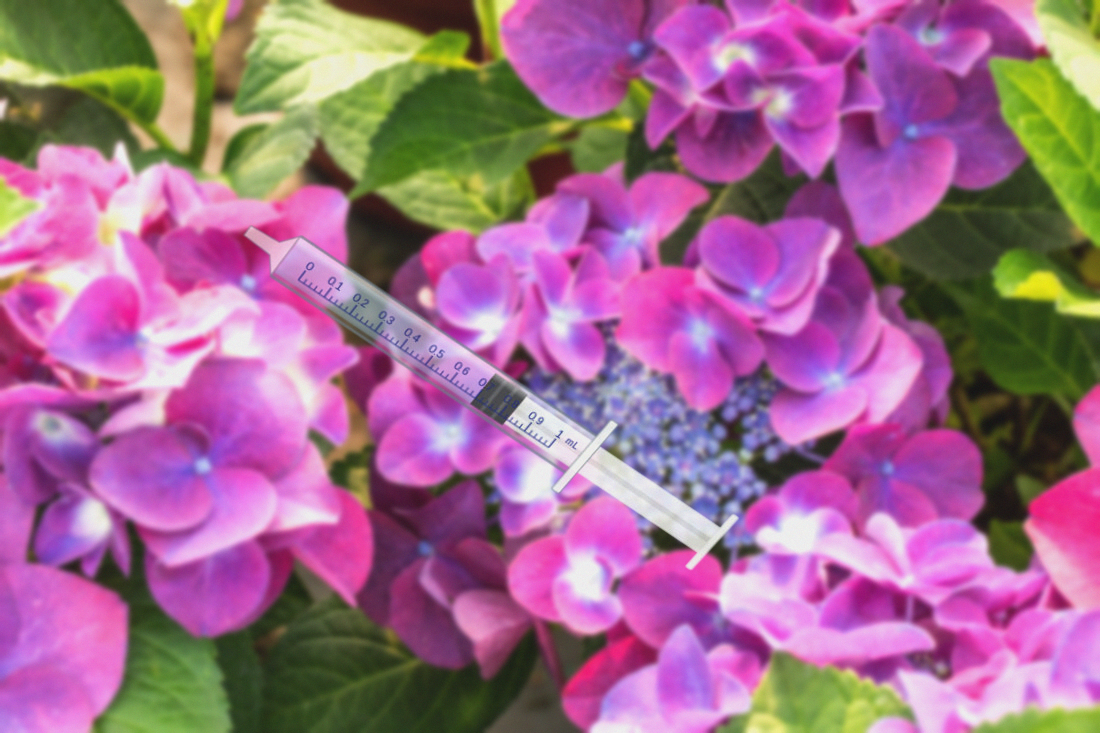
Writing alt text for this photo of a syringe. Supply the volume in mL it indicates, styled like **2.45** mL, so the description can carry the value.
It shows **0.7** mL
